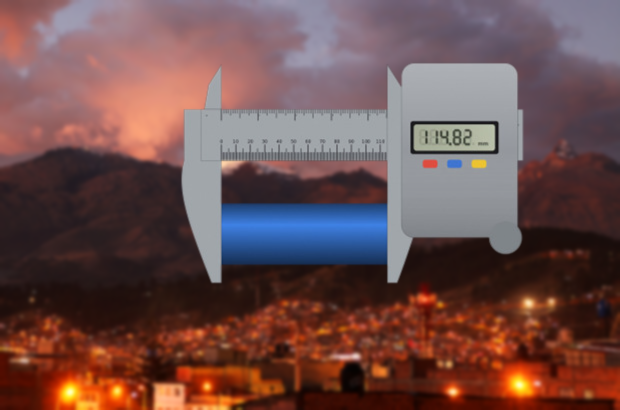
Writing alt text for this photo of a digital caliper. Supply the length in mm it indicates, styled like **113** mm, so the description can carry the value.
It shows **114.82** mm
